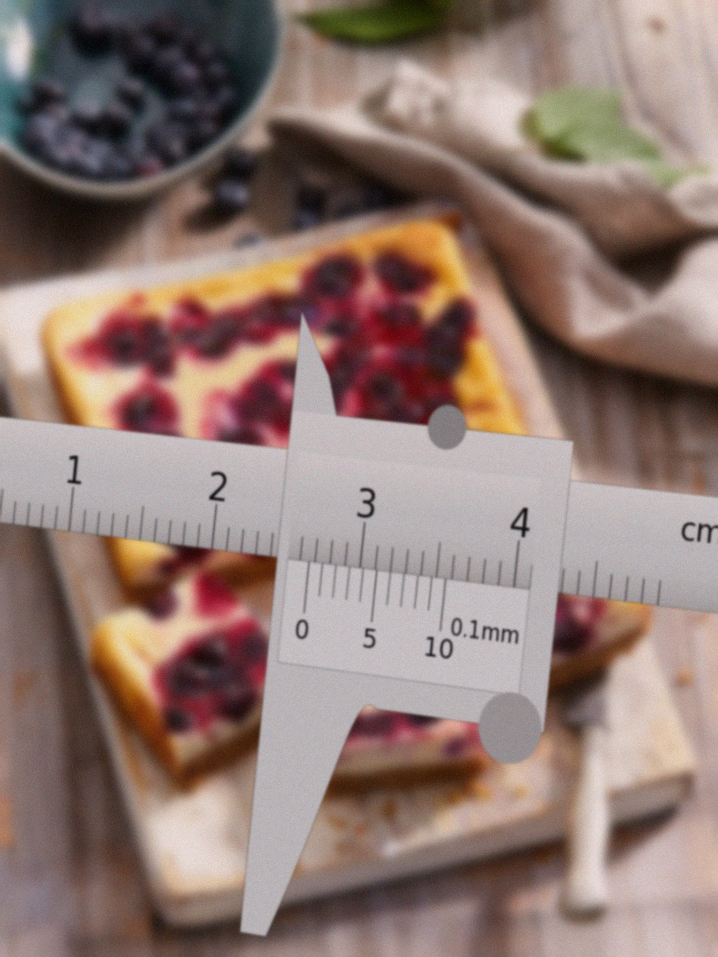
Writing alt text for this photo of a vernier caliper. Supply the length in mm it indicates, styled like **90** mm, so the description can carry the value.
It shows **26.6** mm
